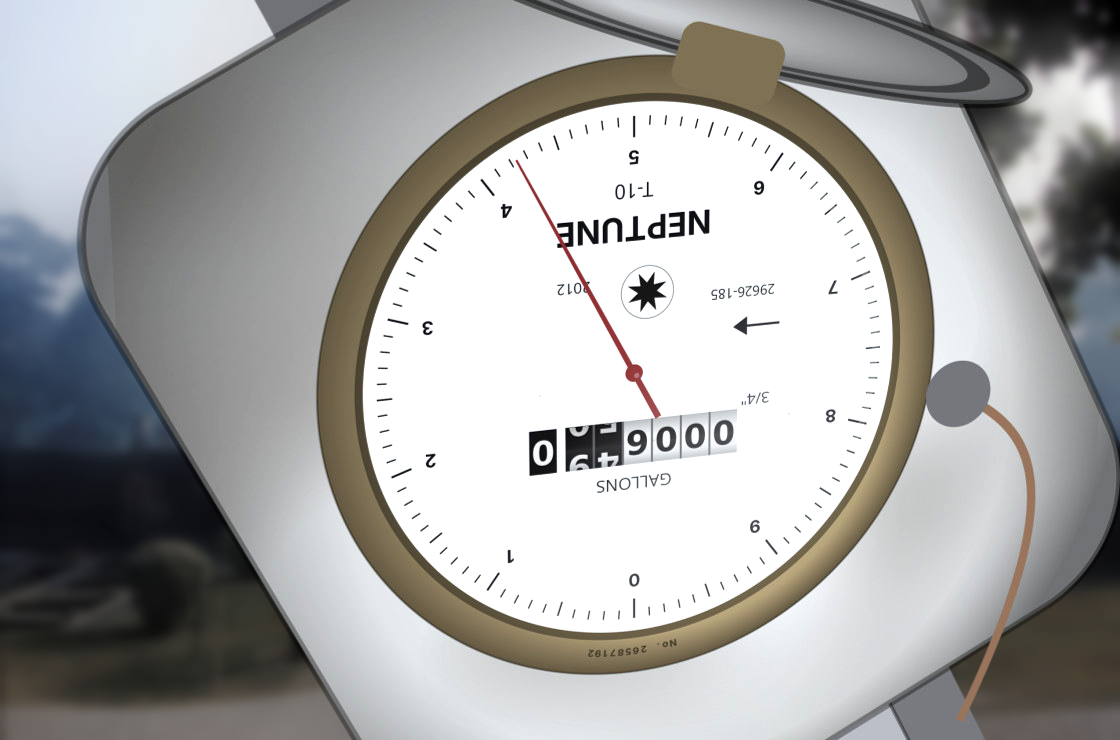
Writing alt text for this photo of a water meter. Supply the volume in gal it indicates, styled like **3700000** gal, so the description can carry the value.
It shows **6494.2** gal
